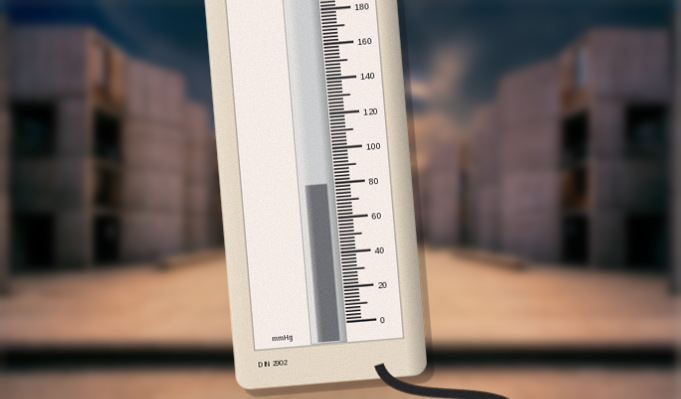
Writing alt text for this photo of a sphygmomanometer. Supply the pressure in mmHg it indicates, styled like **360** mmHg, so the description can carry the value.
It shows **80** mmHg
